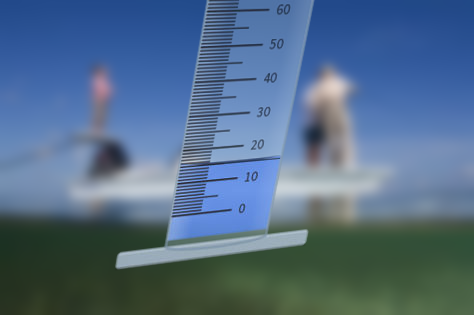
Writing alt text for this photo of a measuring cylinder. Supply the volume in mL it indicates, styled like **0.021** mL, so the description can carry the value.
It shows **15** mL
